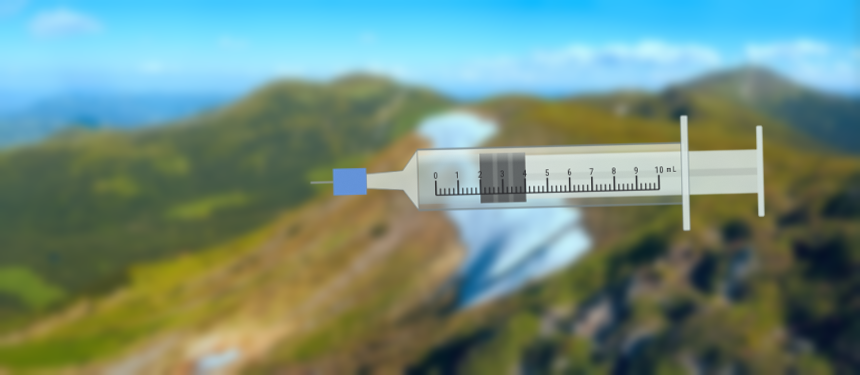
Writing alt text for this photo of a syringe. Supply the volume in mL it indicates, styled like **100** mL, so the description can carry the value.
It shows **2** mL
